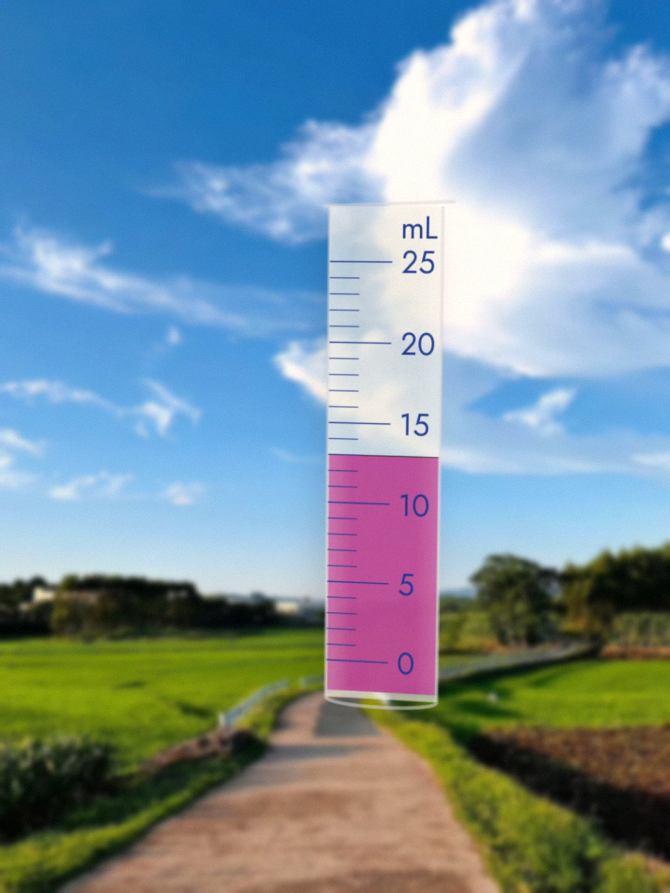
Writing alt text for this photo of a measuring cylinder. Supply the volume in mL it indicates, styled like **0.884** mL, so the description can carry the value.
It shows **13** mL
